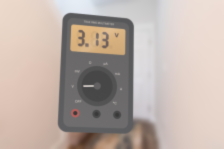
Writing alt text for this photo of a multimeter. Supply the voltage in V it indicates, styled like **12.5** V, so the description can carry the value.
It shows **3.13** V
